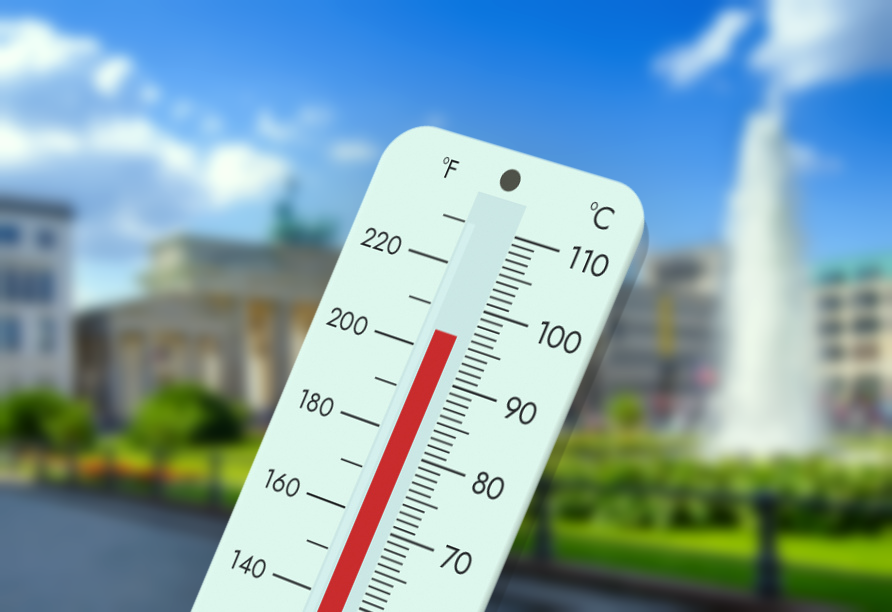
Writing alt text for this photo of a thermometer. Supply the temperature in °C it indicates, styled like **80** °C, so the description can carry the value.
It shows **96** °C
